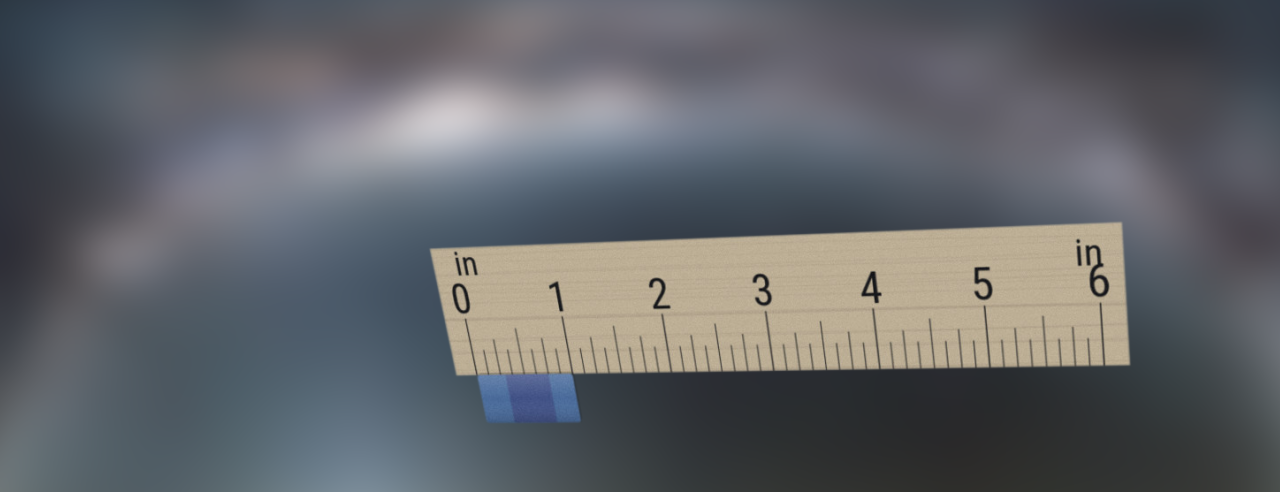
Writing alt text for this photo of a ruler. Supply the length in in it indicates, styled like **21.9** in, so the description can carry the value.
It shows **1** in
